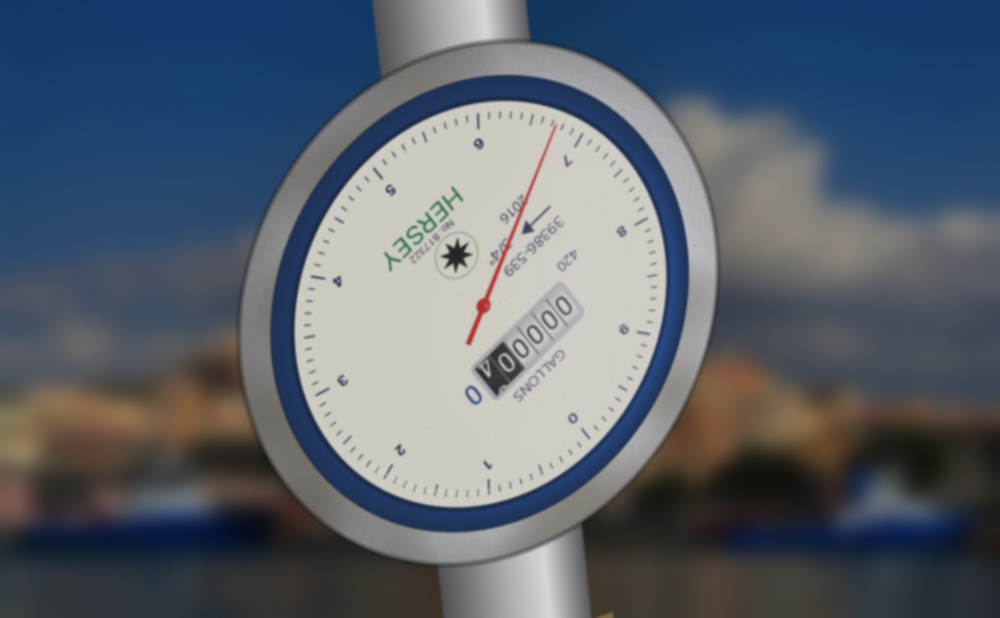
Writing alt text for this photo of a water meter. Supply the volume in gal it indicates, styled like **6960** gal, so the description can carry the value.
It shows **36.7** gal
